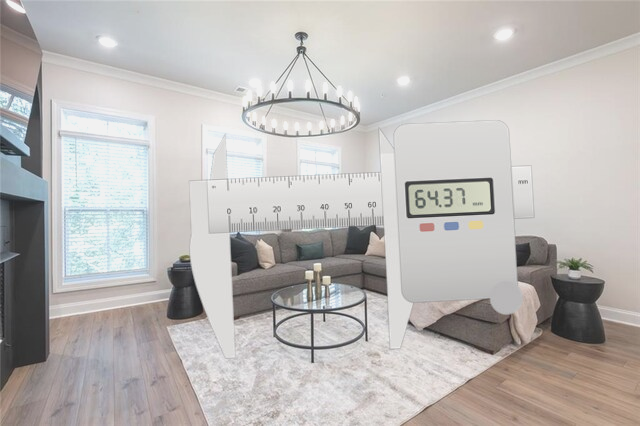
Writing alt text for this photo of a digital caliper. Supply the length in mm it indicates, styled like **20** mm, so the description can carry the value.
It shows **64.37** mm
